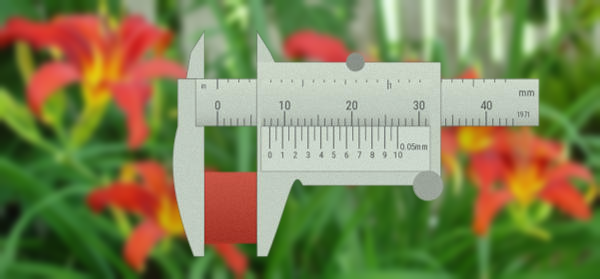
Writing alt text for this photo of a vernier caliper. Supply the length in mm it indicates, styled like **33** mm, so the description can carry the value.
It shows **7.8** mm
